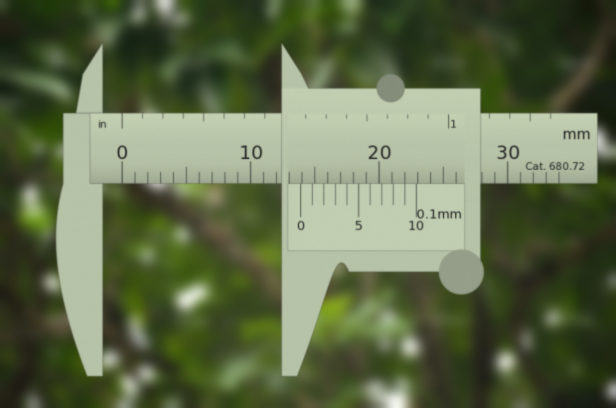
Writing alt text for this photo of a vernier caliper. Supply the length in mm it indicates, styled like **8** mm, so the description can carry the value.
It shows **13.9** mm
